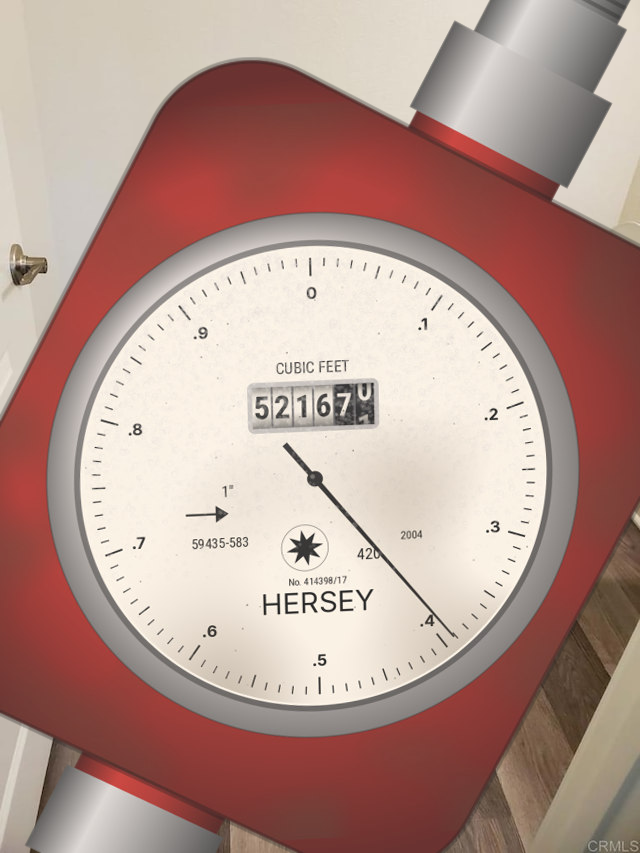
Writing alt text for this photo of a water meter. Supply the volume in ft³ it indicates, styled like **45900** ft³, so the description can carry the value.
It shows **521670.39** ft³
